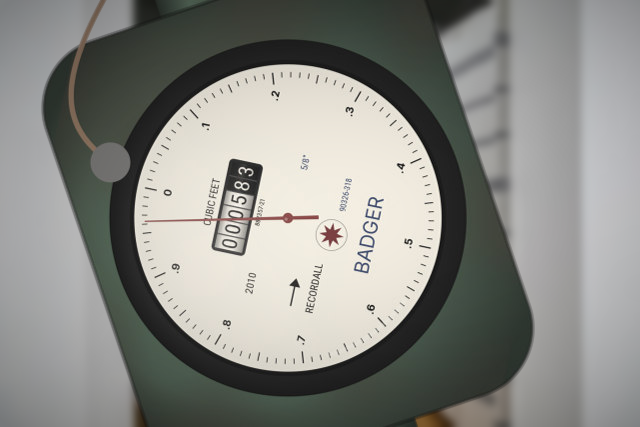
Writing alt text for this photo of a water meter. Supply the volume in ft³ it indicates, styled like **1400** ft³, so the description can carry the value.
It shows **582.96** ft³
